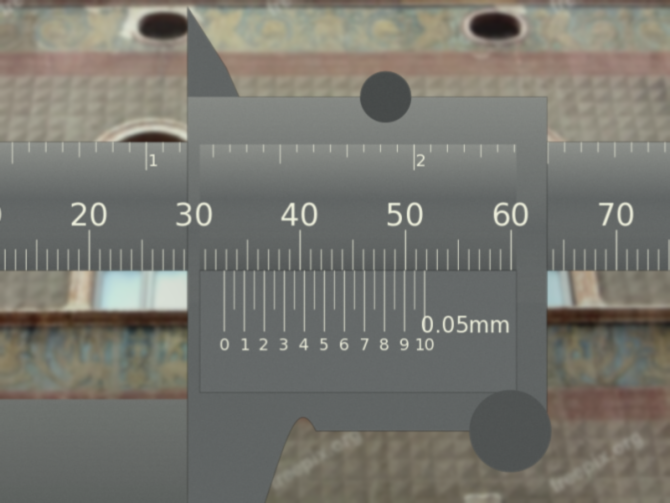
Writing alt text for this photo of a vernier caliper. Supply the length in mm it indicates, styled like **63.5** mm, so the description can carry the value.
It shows **32.8** mm
